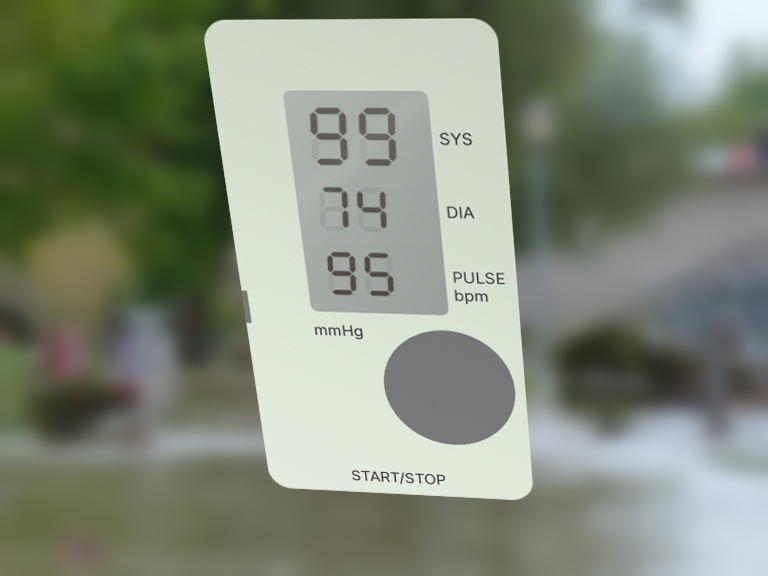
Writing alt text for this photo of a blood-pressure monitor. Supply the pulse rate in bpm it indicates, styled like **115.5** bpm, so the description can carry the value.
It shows **95** bpm
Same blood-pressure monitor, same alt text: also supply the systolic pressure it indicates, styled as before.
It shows **99** mmHg
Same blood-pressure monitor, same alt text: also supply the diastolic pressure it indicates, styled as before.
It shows **74** mmHg
